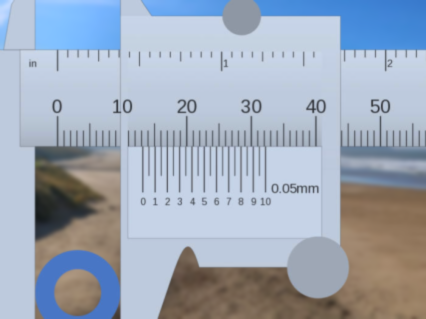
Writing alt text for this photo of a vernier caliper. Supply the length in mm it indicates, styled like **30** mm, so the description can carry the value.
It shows **13.2** mm
